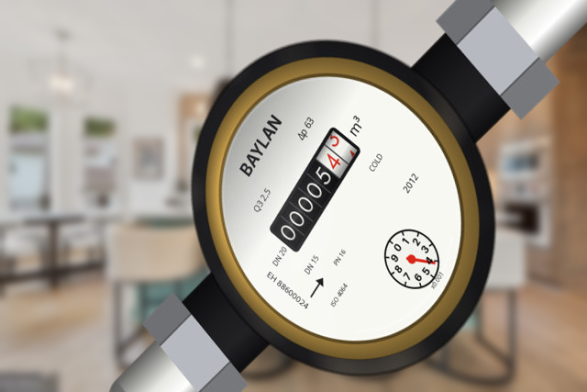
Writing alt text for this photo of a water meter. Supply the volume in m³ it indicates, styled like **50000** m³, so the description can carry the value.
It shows **5.434** m³
